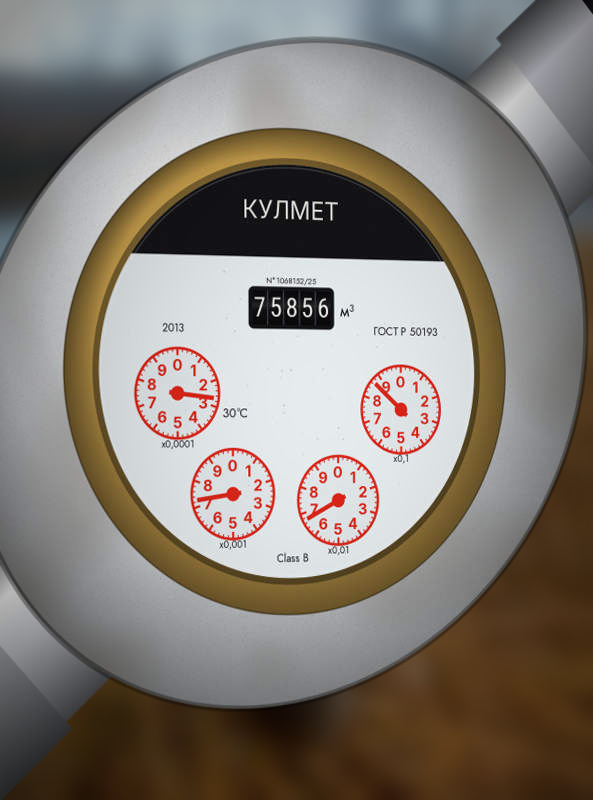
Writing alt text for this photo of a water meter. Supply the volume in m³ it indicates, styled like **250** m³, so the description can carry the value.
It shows **75856.8672** m³
